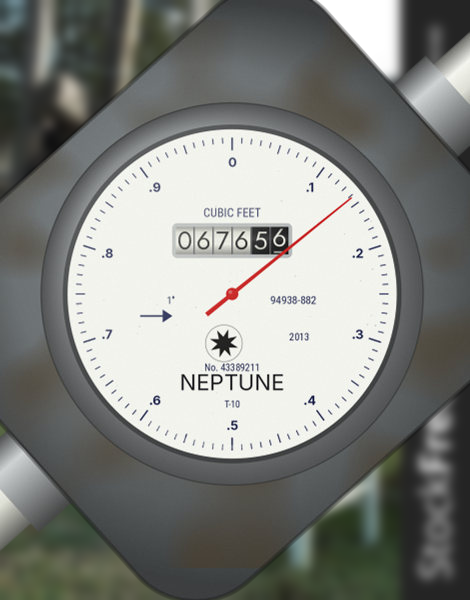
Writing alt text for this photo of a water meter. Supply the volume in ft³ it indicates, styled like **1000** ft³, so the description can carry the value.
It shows **67656.14** ft³
